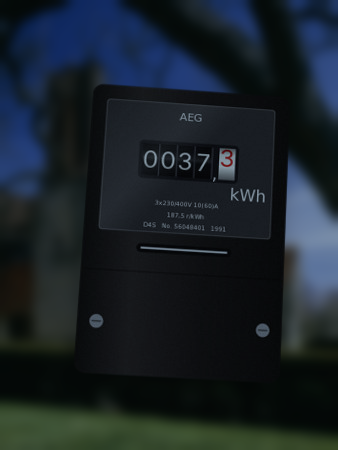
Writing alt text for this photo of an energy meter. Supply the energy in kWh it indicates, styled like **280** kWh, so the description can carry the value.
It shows **37.3** kWh
